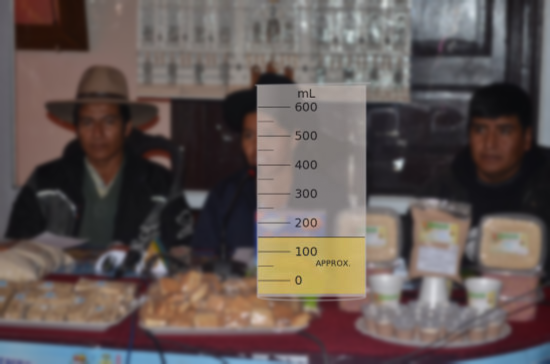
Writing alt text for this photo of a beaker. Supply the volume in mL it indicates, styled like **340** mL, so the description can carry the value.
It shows **150** mL
